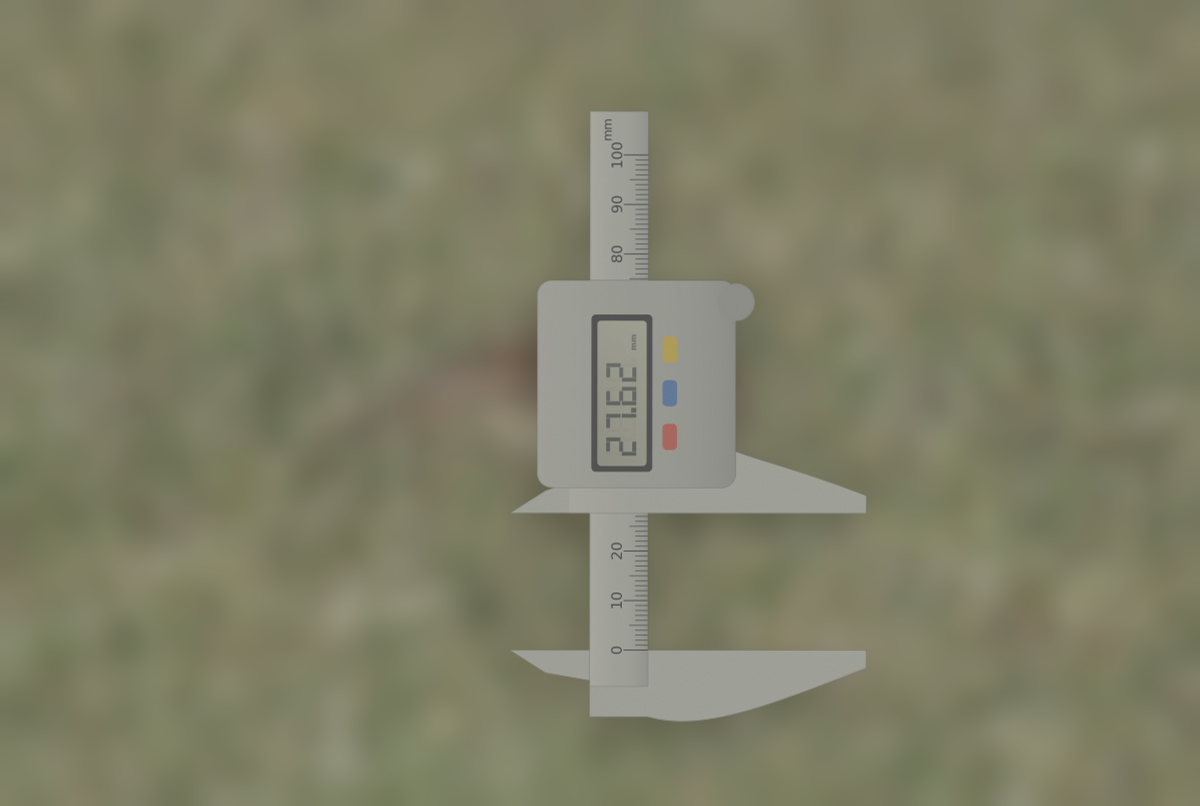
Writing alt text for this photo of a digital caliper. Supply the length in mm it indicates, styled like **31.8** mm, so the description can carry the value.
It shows **27.62** mm
